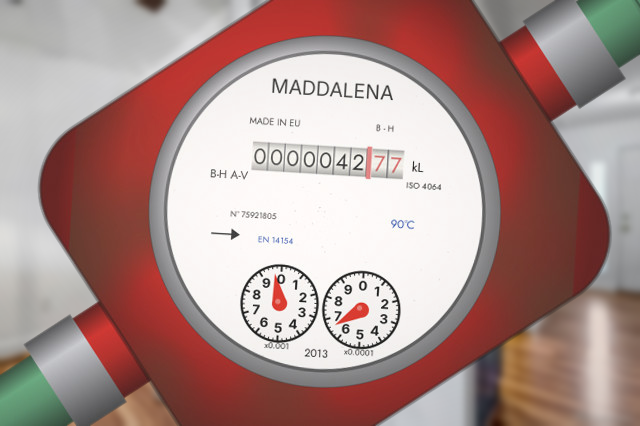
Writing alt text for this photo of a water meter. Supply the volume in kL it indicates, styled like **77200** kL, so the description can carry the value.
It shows **42.7696** kL
